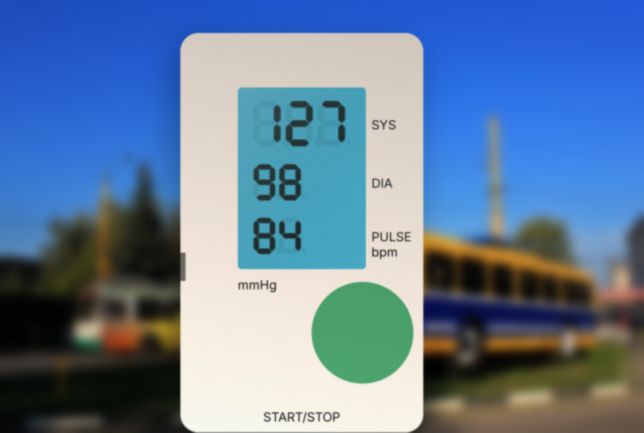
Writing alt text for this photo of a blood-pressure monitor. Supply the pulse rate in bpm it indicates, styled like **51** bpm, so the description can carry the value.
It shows **84** bpm
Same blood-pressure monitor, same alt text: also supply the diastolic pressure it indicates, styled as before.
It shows **98** mmHg
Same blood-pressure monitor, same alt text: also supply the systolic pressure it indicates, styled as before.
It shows **127** mmHg
